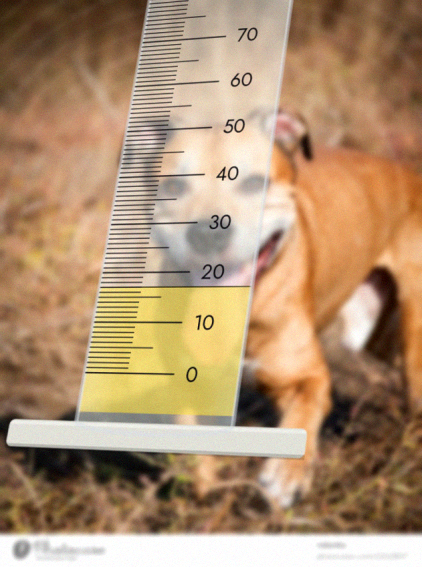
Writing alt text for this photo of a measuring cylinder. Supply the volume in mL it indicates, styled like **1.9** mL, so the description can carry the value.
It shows **17** mL
